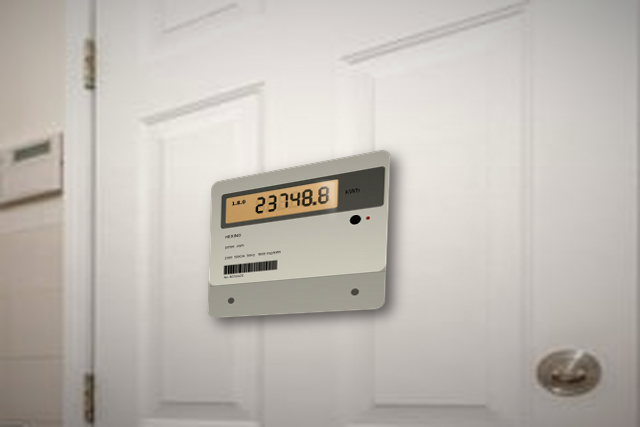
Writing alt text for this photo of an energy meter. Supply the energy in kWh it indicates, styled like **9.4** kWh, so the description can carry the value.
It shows **23748.8** kWh
